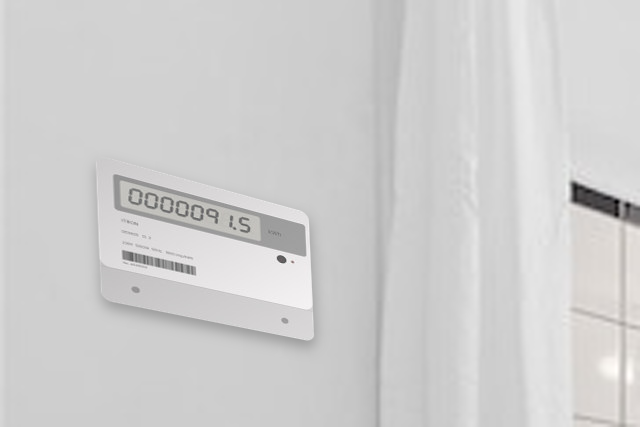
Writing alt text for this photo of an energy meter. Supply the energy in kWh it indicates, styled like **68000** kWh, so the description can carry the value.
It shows **91.5** kWh
